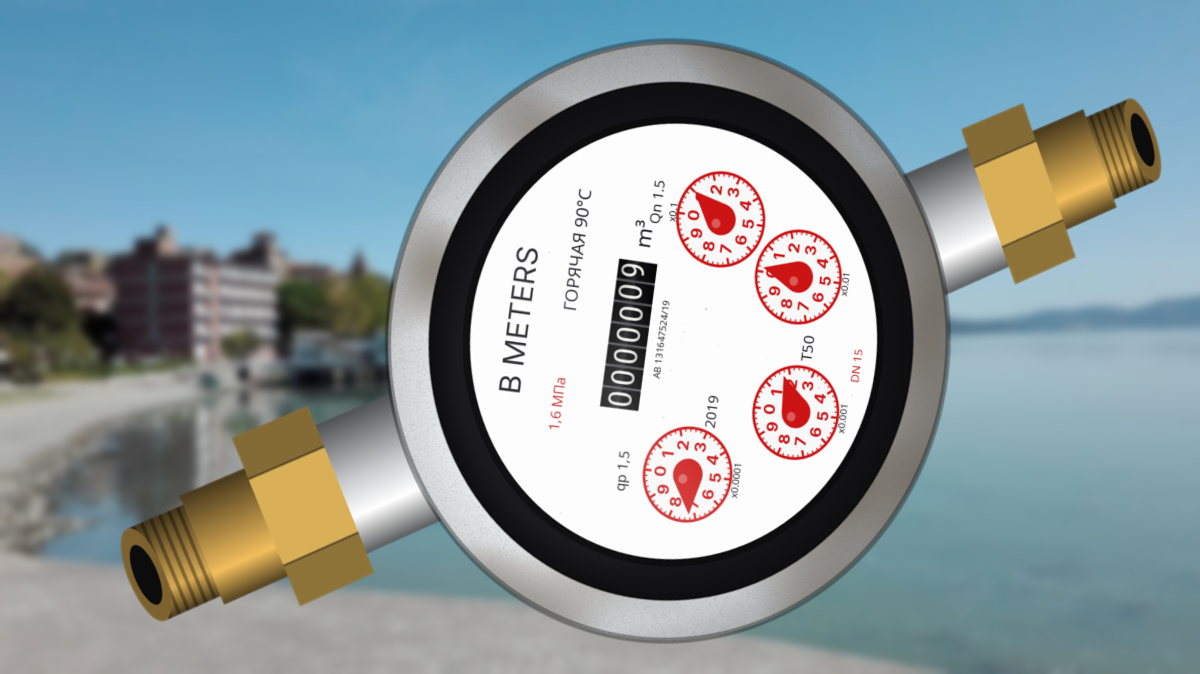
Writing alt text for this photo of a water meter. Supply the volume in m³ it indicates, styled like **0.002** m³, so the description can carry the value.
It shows **9.1017** m³
